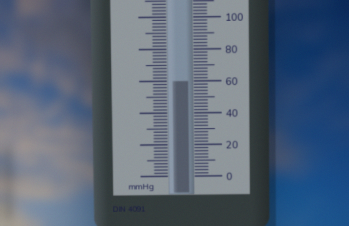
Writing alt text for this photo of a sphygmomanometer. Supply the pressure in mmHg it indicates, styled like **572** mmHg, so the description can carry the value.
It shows **60** mmHg
